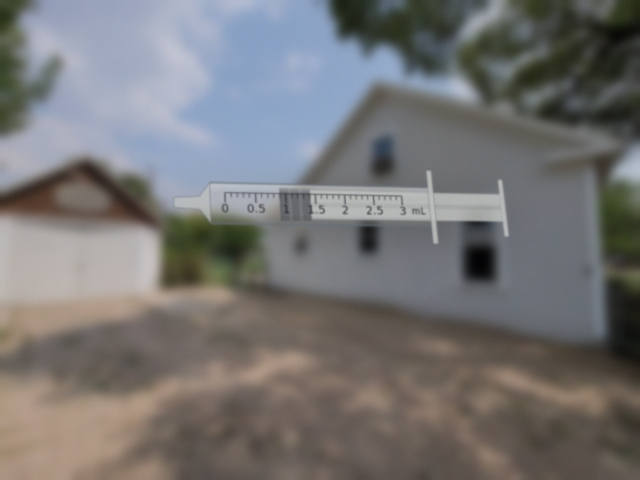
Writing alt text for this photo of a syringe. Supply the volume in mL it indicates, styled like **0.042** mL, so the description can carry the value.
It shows **0.9** mL
